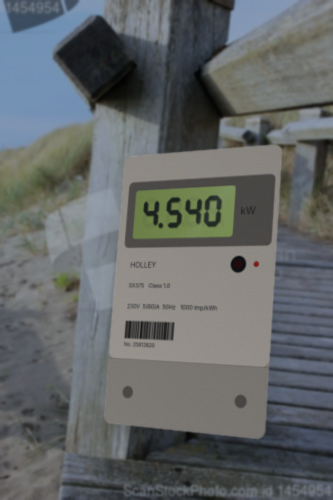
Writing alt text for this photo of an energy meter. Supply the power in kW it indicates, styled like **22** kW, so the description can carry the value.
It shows **4.540** kW
